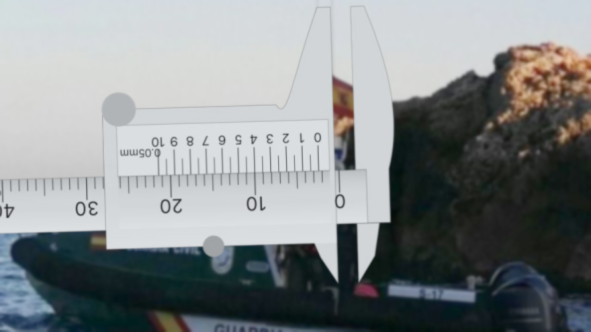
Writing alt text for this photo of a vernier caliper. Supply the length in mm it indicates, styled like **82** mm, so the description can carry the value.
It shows **2.4** mm
